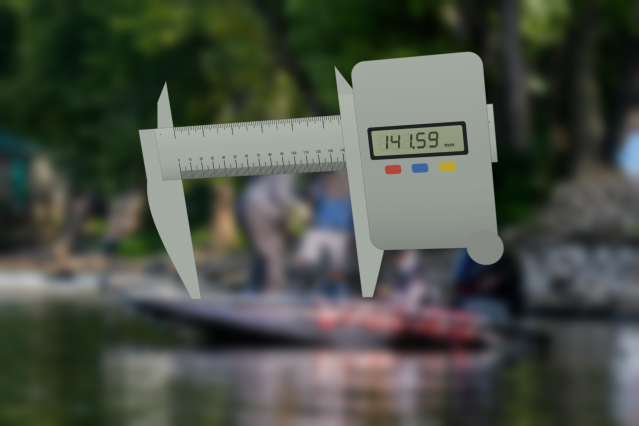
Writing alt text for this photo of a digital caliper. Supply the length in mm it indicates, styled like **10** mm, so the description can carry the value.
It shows **141.59** mm
